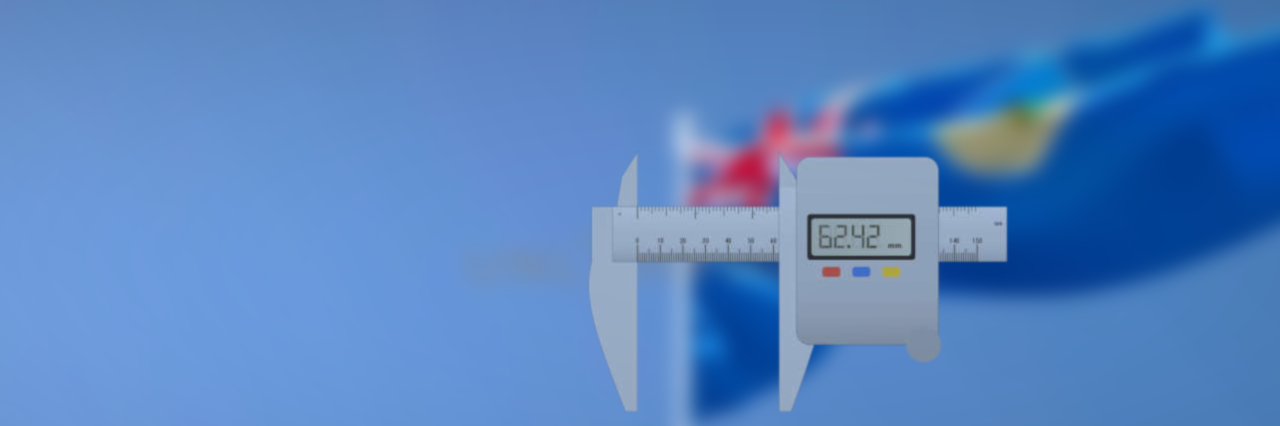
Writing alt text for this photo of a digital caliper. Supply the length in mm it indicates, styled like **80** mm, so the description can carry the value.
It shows **62.42** mm
